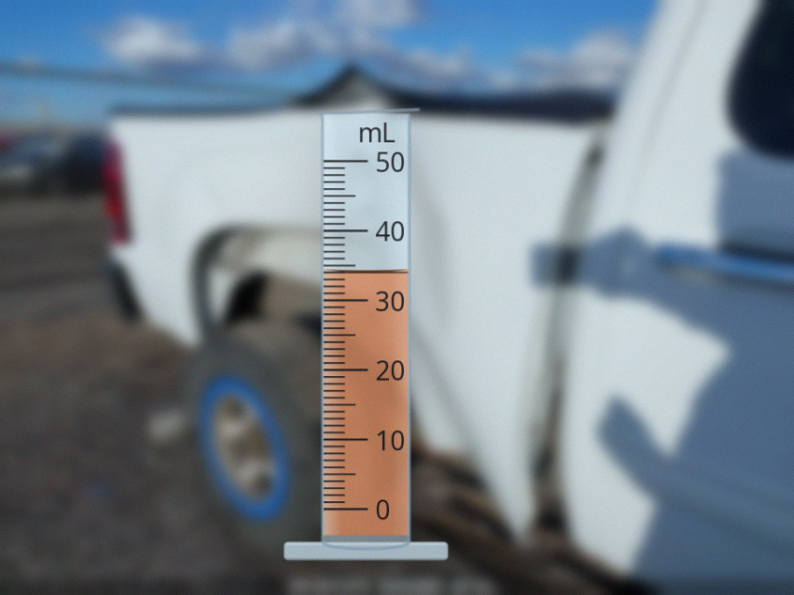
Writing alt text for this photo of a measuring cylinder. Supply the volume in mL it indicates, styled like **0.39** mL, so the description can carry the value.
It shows **34** mL
